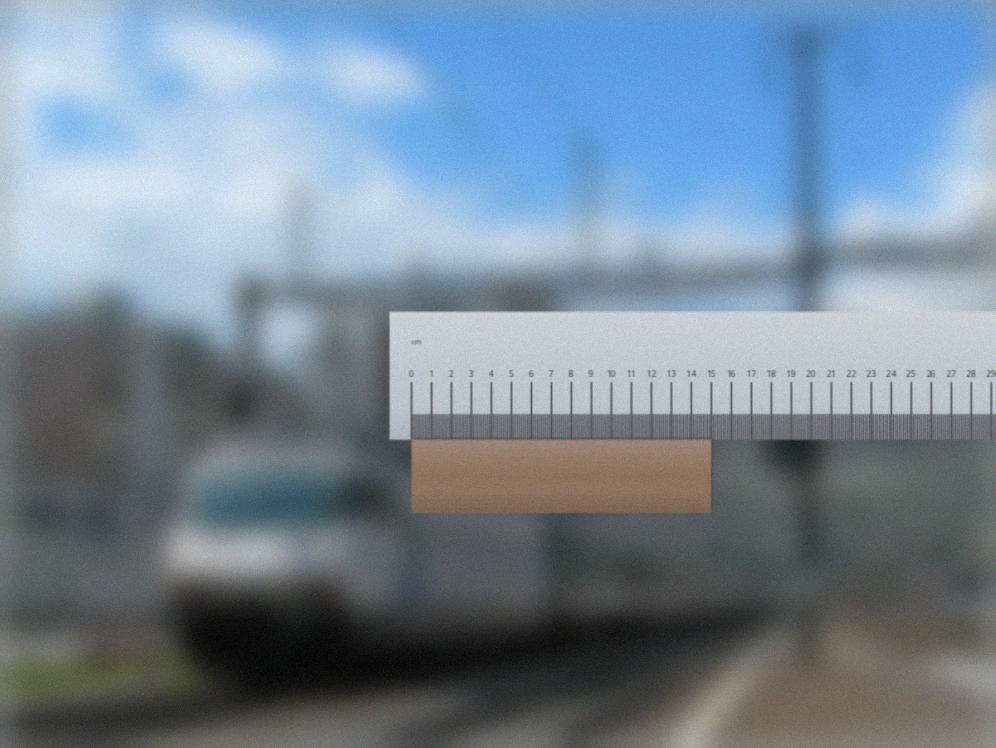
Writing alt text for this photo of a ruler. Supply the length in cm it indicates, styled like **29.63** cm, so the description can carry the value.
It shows **15** cm
